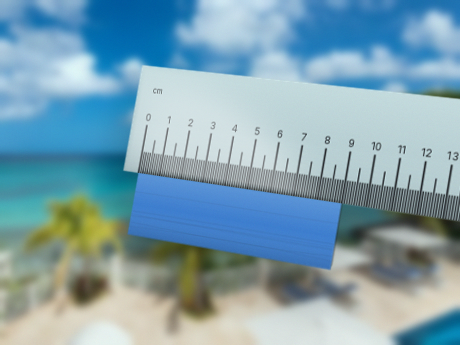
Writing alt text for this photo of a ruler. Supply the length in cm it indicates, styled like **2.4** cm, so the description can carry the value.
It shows **9** cm
